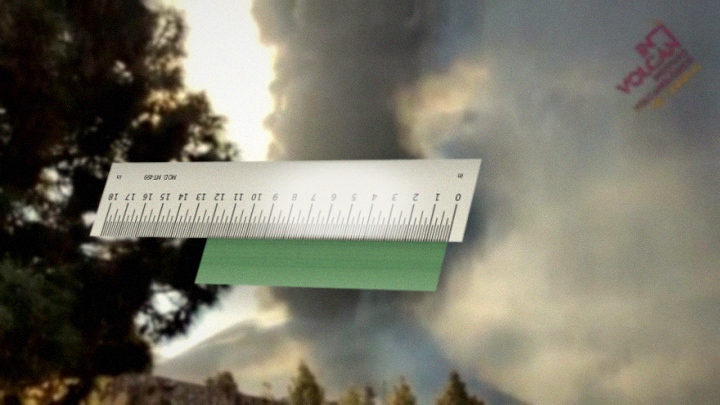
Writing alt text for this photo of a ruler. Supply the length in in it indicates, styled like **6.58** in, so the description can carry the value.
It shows **12** in
